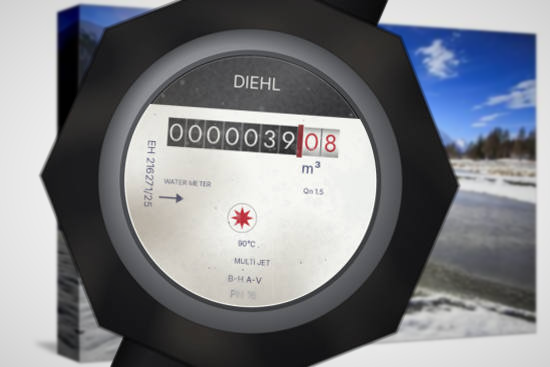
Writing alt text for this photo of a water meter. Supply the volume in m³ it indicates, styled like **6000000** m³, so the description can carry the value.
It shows **39.08** m³
